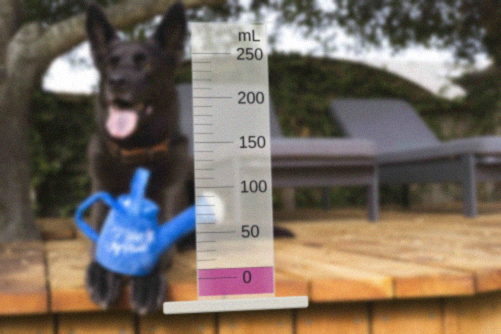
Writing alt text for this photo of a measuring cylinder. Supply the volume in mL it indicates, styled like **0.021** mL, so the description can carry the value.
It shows **10** mL
